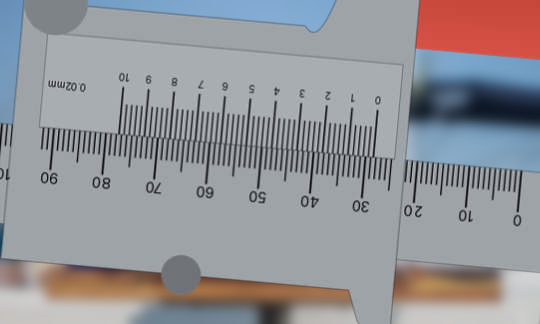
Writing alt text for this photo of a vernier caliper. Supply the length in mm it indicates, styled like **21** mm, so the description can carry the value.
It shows **28.5** mm
